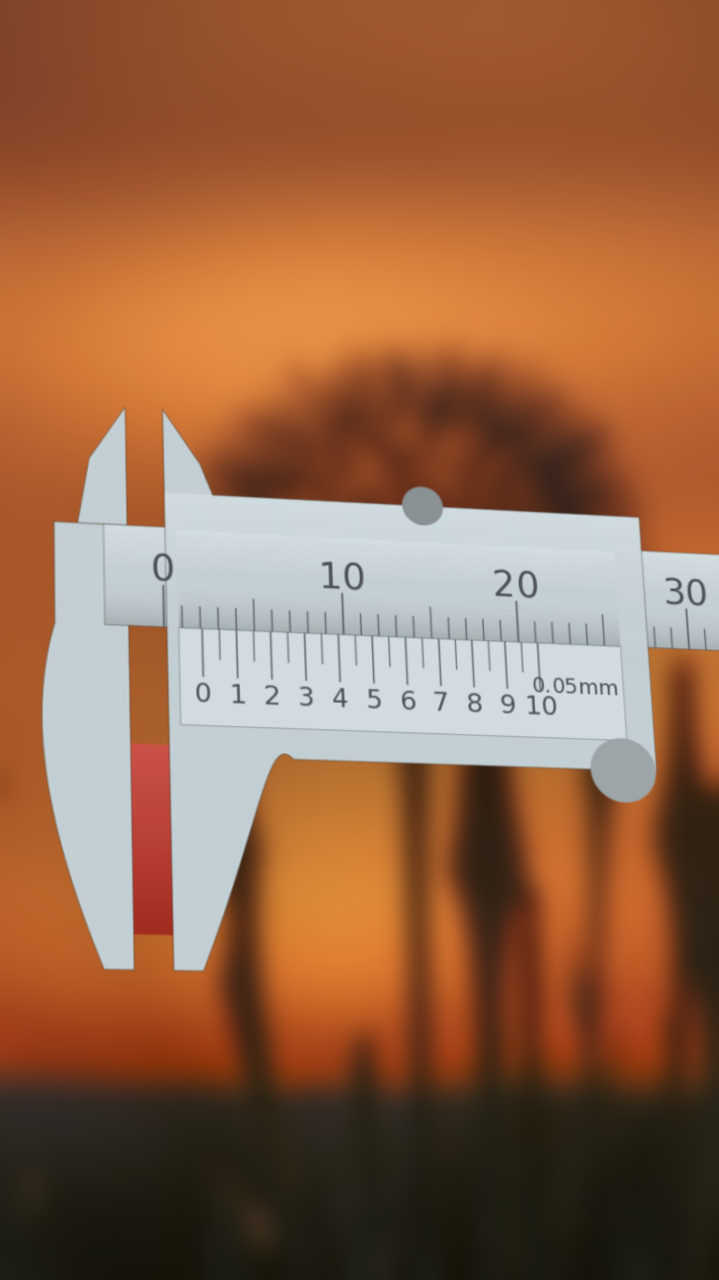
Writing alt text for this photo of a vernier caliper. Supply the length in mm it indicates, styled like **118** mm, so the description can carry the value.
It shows **2.1** mm
